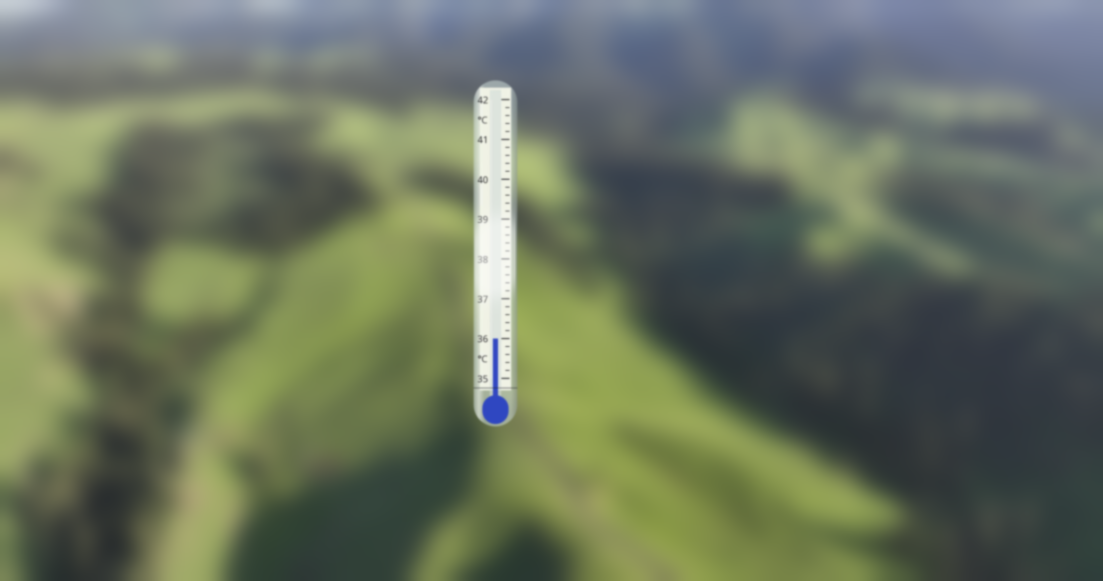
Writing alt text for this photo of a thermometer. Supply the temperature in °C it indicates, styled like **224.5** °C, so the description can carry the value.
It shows **36** °C
